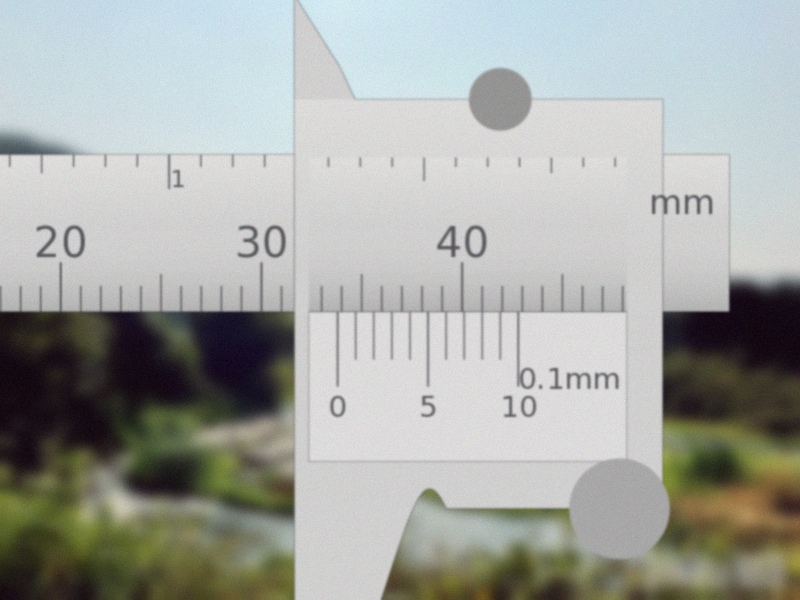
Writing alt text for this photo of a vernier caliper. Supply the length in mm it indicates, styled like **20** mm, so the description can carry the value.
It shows **33.8** mm
